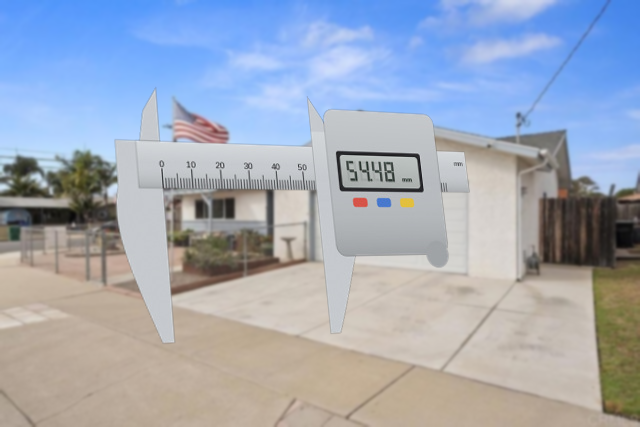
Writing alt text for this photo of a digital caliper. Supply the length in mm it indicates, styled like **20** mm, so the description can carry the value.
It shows **54.48** mm
